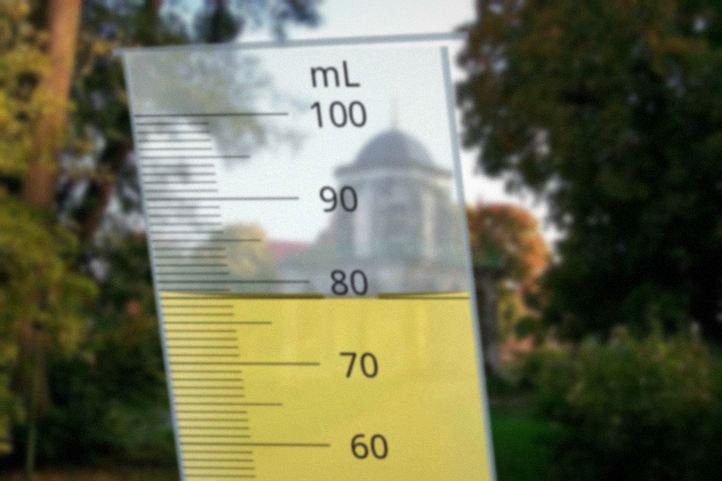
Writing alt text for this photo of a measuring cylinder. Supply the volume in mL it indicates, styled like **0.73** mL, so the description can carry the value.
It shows **78** mL
